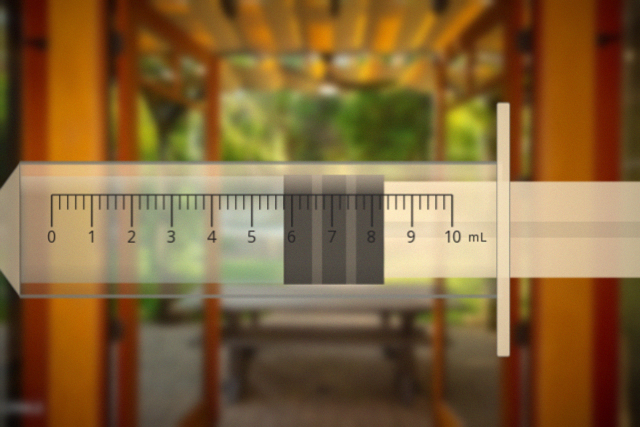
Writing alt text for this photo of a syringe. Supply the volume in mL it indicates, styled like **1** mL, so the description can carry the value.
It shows **5.8** mL
